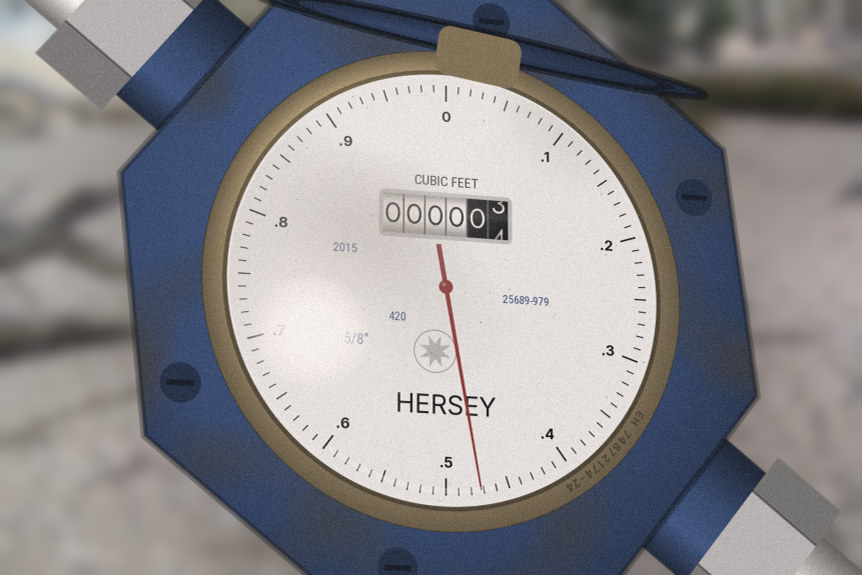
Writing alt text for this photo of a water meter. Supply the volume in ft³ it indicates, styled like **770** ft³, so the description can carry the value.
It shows **3.47** ft³
